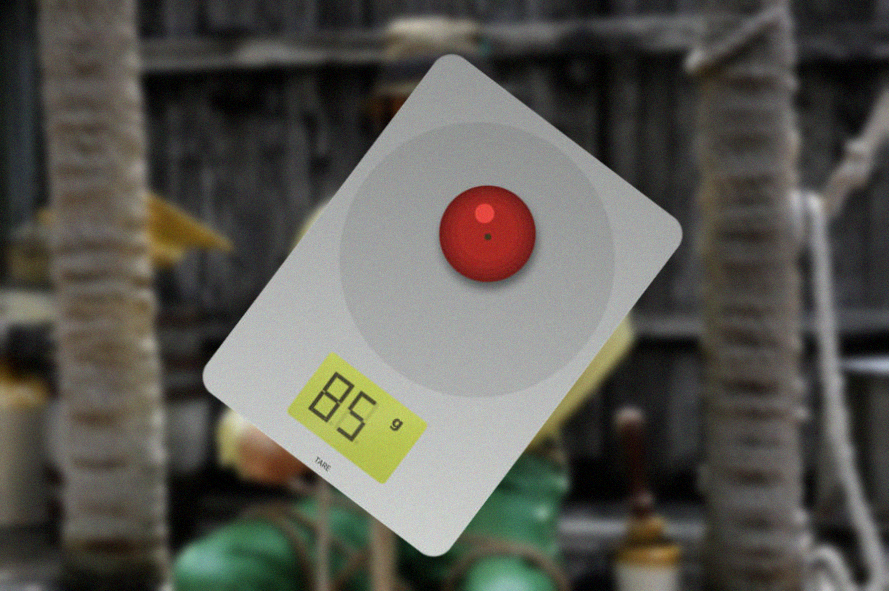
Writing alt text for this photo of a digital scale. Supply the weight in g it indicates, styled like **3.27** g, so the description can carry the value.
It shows **85** g
